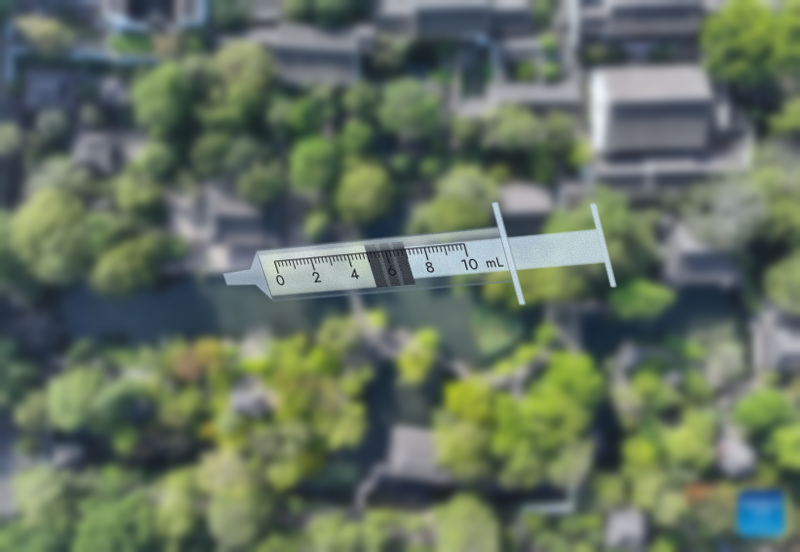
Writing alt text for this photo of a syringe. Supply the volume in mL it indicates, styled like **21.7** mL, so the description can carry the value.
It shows **5** mL
